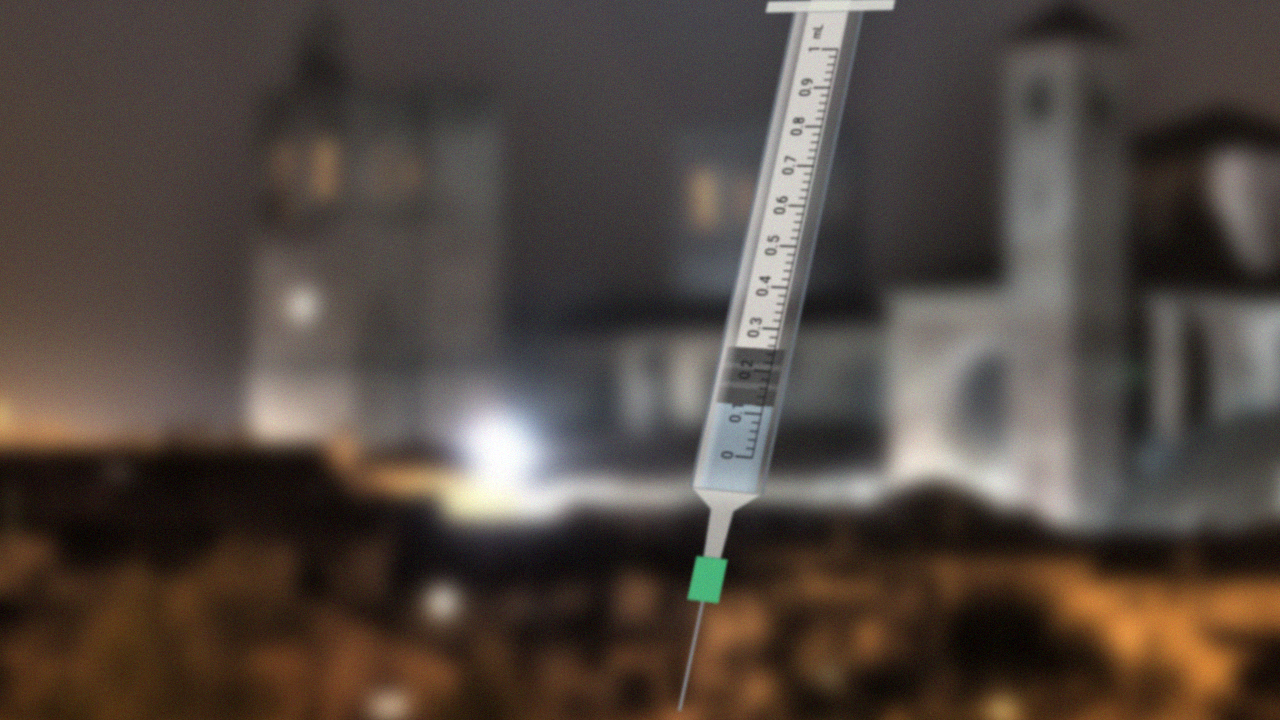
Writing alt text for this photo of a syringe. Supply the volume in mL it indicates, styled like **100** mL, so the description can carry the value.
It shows **0.12** mL
